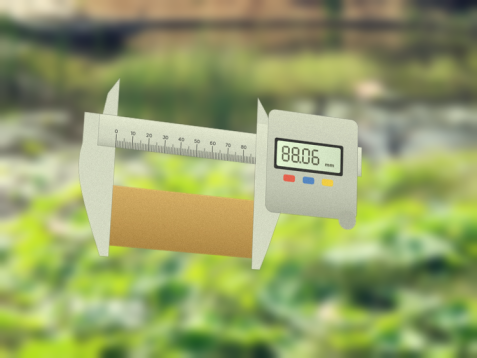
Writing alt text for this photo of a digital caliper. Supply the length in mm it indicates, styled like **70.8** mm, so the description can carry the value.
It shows **88.06** mm
